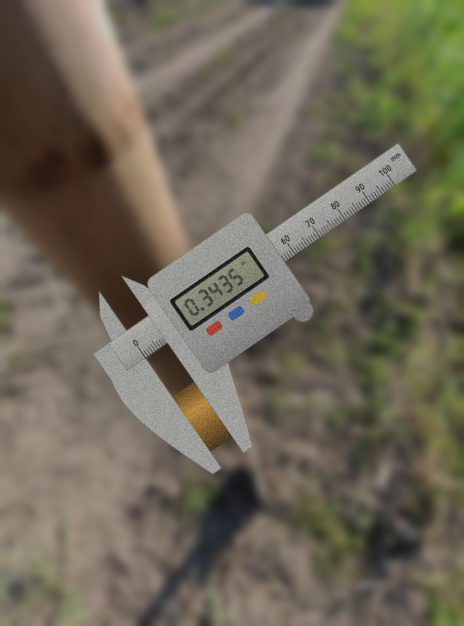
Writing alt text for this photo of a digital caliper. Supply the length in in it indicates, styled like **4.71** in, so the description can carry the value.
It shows **0.3435** in
